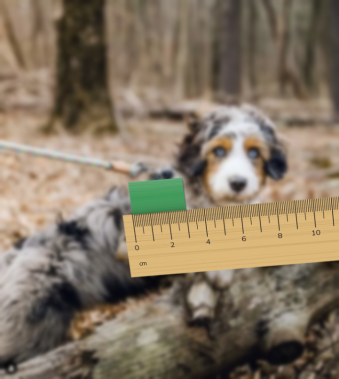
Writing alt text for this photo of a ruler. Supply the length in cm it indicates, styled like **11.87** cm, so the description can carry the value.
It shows **3** cm
